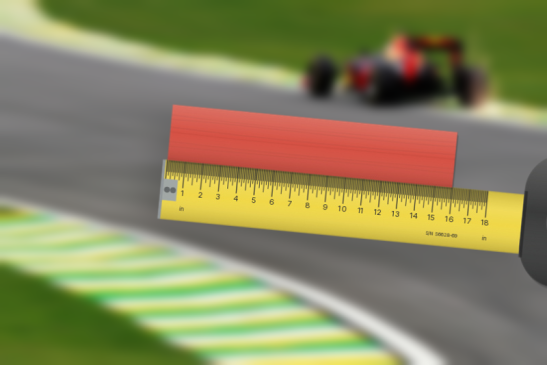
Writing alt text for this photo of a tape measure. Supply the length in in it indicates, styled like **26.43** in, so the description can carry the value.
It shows **16** in
